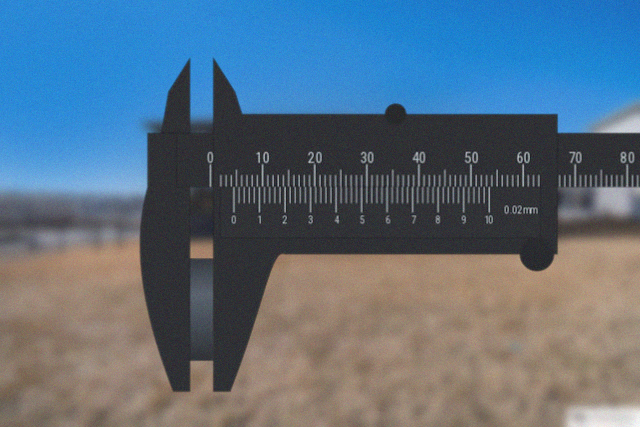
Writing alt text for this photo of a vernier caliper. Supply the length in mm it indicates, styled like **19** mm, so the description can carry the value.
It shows **4.5** mm
